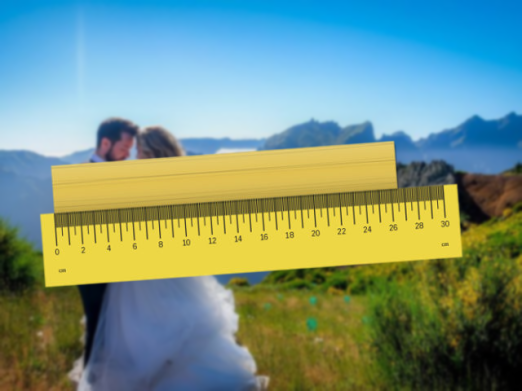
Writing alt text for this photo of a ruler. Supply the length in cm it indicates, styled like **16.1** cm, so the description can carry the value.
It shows **26.5** cm
